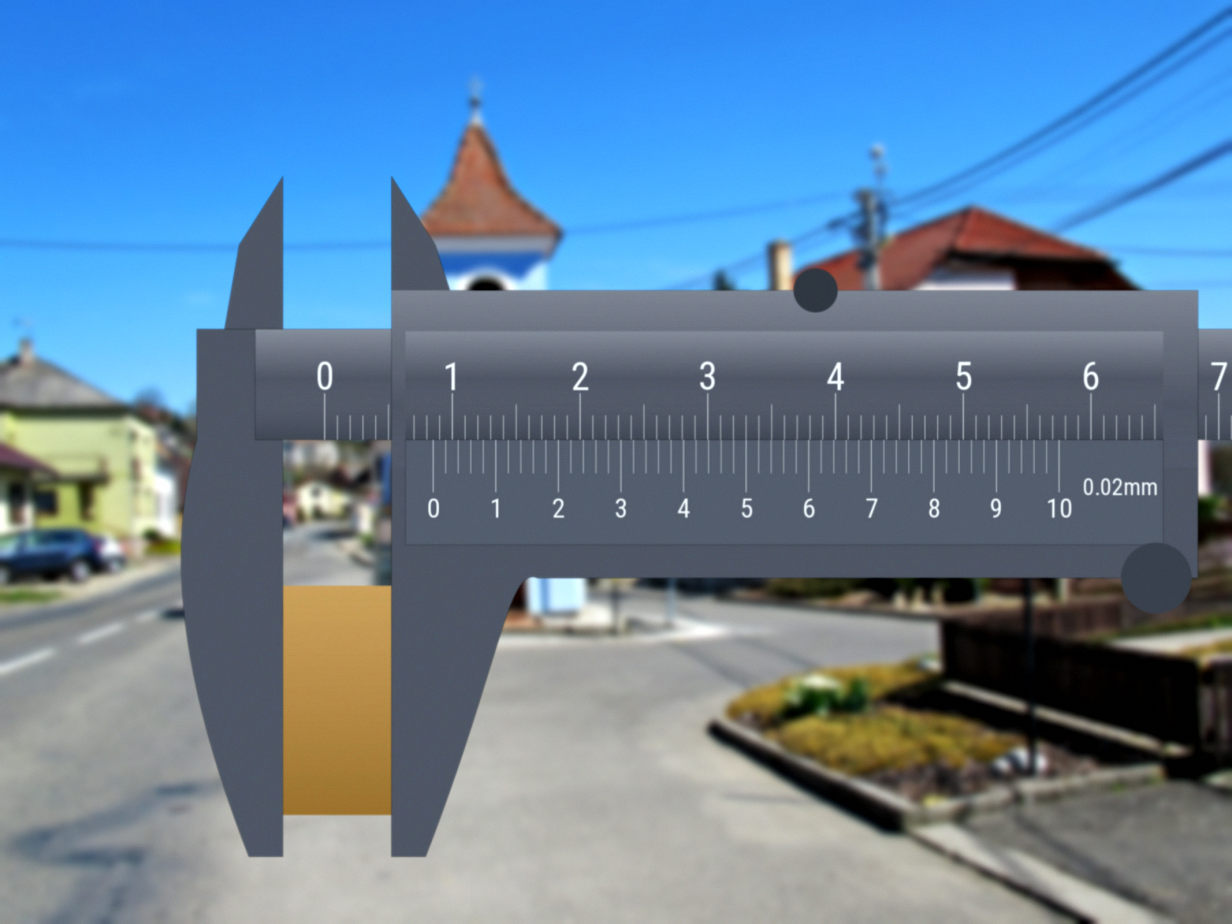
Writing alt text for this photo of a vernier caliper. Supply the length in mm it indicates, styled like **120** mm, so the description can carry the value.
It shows **8.5** mm
